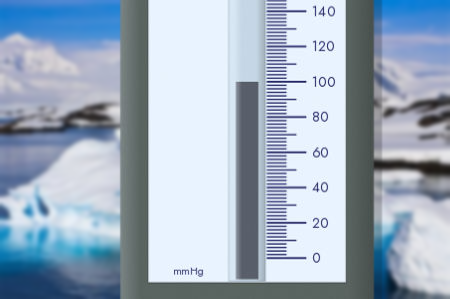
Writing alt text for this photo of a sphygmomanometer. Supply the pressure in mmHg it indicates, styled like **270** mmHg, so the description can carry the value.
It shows **100** mmHg
